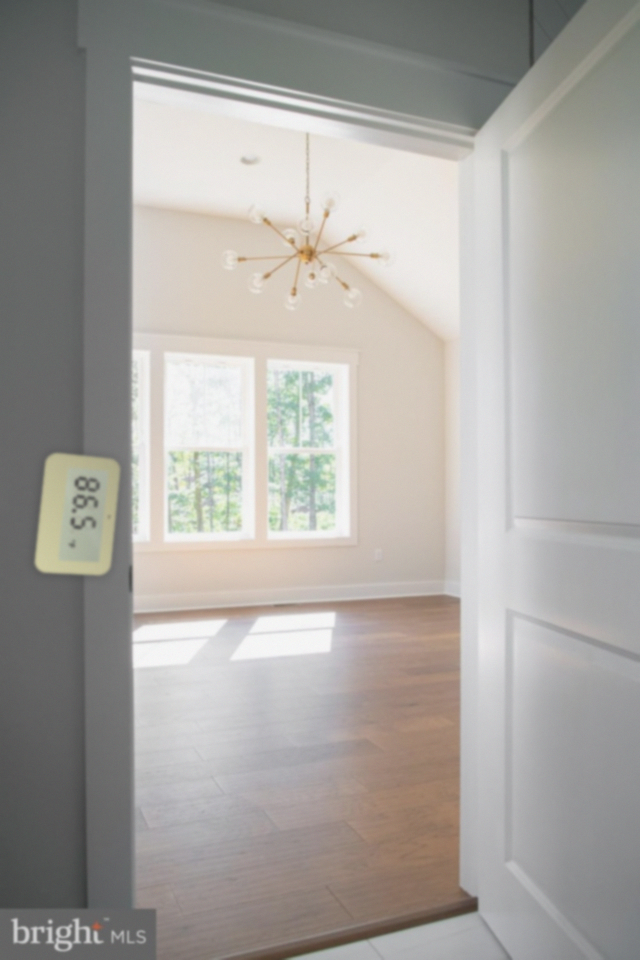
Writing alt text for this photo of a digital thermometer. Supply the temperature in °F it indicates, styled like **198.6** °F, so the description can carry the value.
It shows **86.5** °F
